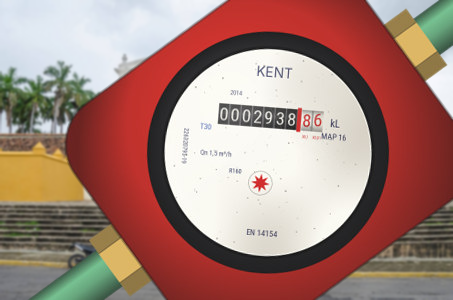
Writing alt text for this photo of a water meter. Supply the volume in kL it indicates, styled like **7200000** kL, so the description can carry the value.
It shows **2938.86** kL
